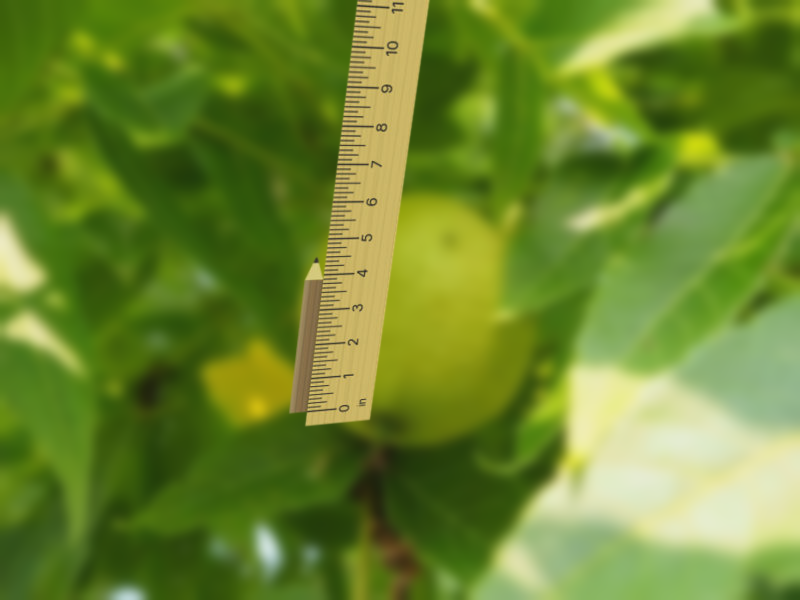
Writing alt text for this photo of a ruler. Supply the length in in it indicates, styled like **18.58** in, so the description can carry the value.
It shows **4.5** in
